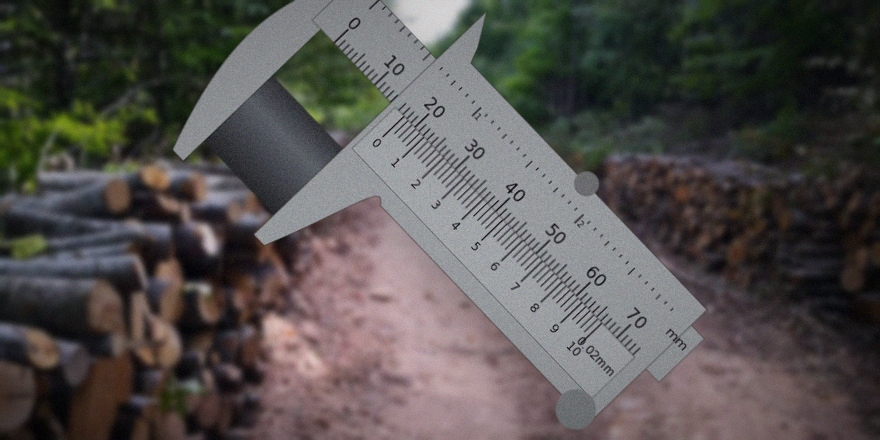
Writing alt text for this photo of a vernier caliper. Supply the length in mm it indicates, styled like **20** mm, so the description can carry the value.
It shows **17.4** mm
